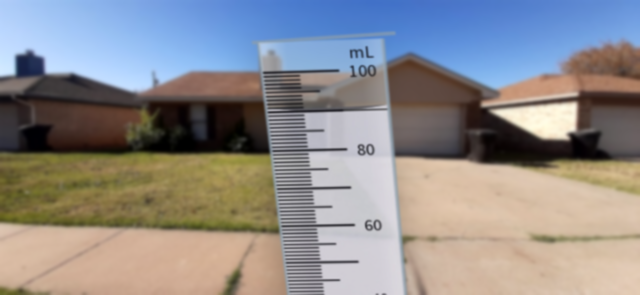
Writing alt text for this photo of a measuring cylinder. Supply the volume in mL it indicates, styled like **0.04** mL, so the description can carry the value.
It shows **90** mL
